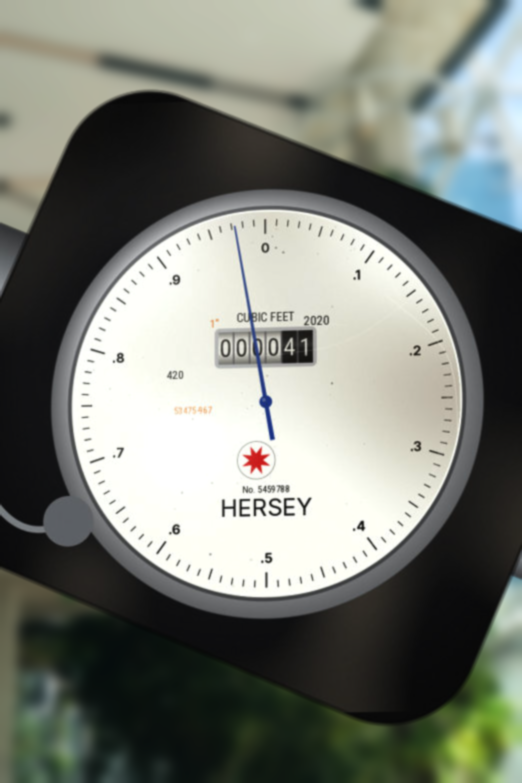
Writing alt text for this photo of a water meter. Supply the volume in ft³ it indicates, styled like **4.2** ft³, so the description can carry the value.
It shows **40.97** ft³
